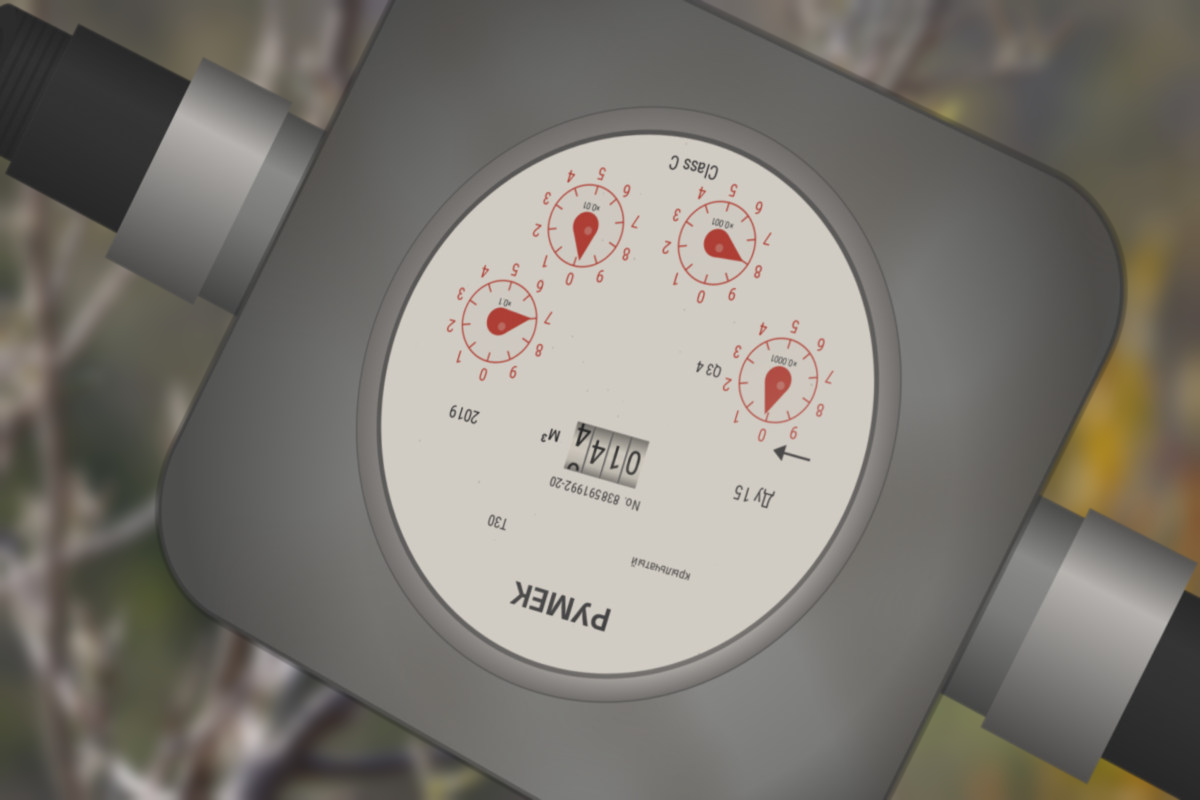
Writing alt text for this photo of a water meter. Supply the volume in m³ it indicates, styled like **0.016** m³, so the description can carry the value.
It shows **143.6980** m³
